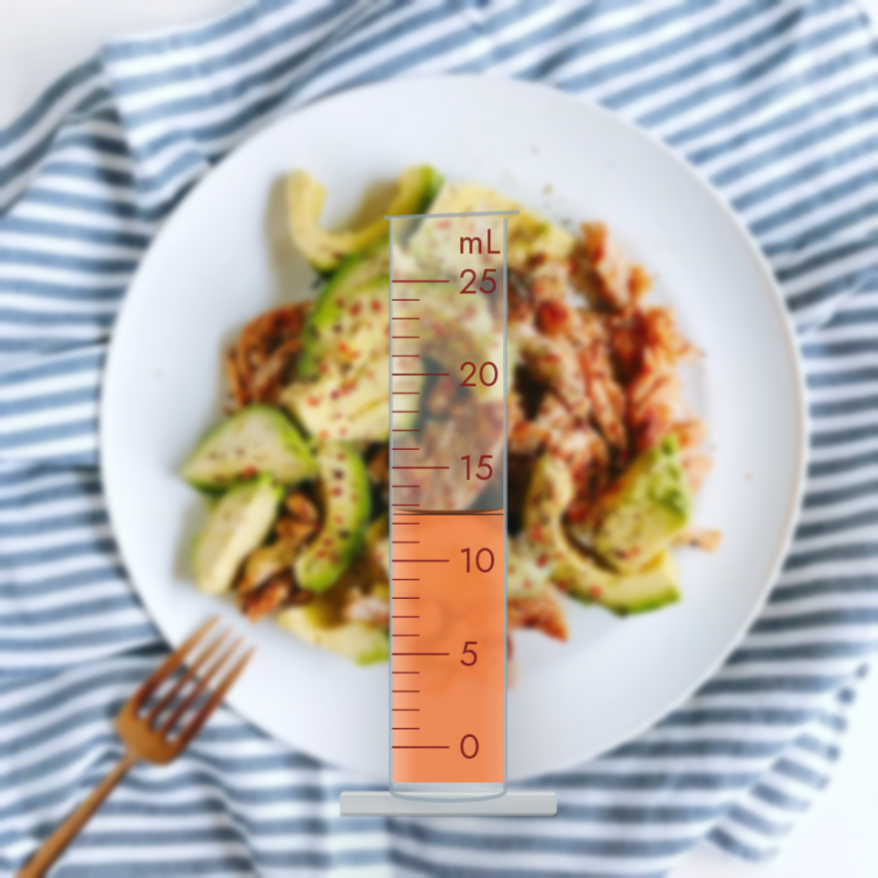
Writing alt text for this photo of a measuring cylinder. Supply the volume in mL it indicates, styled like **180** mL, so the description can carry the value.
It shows **12.5** mL
